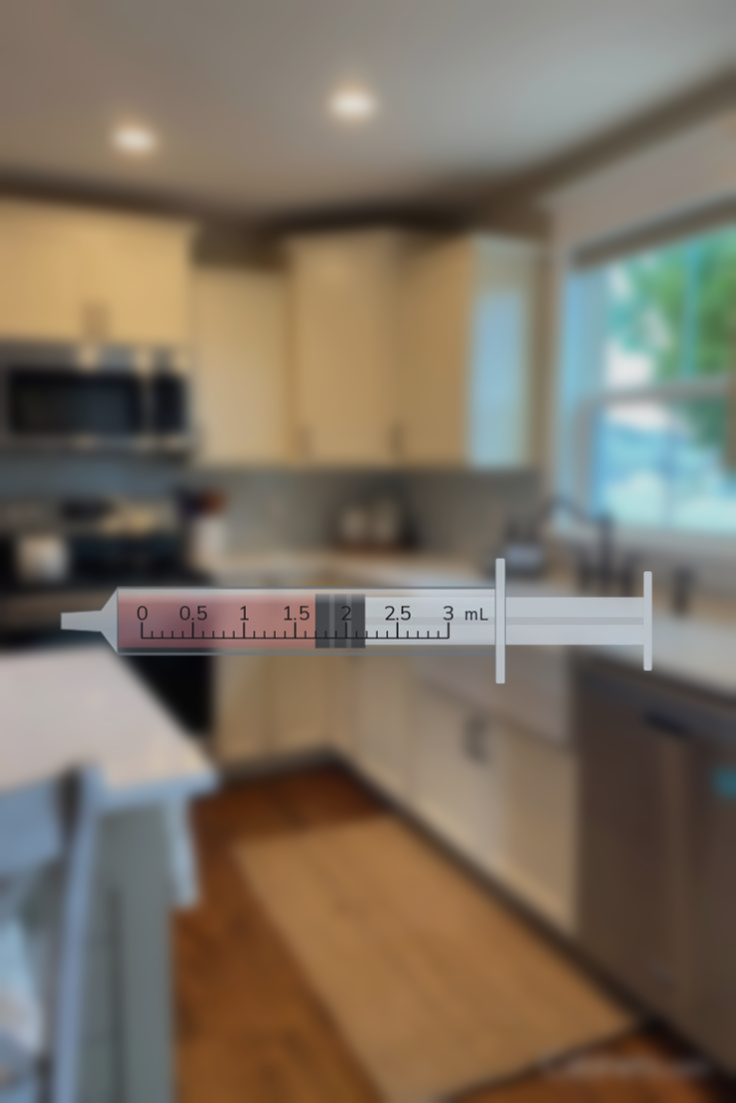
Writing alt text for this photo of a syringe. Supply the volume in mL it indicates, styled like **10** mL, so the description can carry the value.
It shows **1.7** mL
